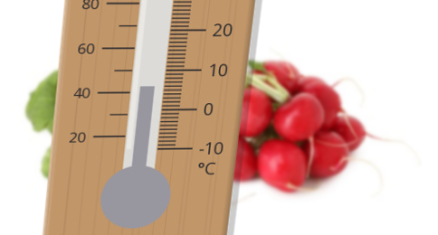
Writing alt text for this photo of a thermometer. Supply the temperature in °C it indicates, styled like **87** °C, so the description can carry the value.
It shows **6** °C
